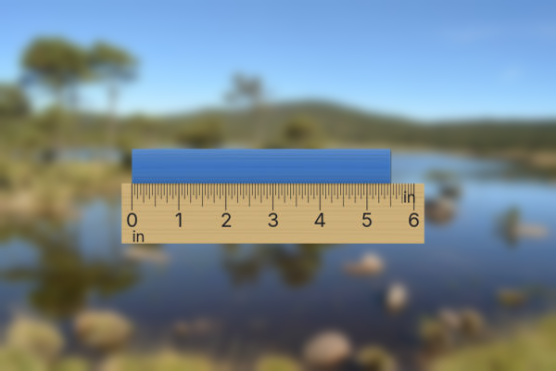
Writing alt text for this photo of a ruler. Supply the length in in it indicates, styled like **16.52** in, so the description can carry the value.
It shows **5.5** in
